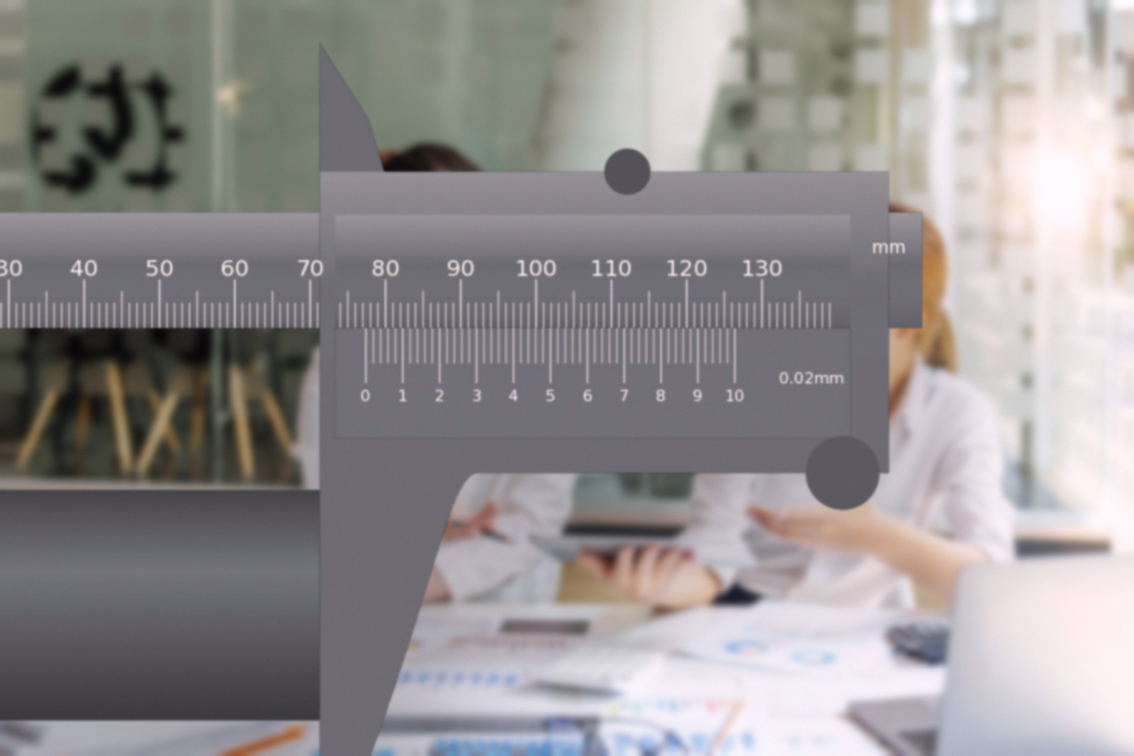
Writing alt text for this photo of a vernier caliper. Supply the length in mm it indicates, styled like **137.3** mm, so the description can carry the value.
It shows **77.4** mm
